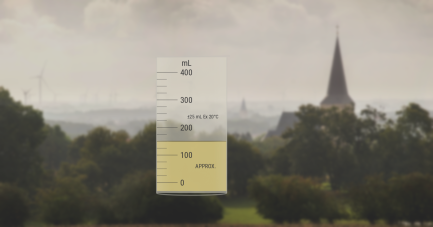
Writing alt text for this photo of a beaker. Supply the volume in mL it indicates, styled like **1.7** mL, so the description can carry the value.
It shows **150** mL
